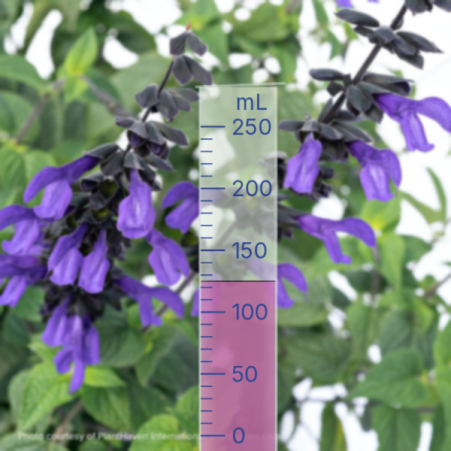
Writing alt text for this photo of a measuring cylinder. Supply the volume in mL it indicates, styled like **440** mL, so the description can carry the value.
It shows **125** mL
